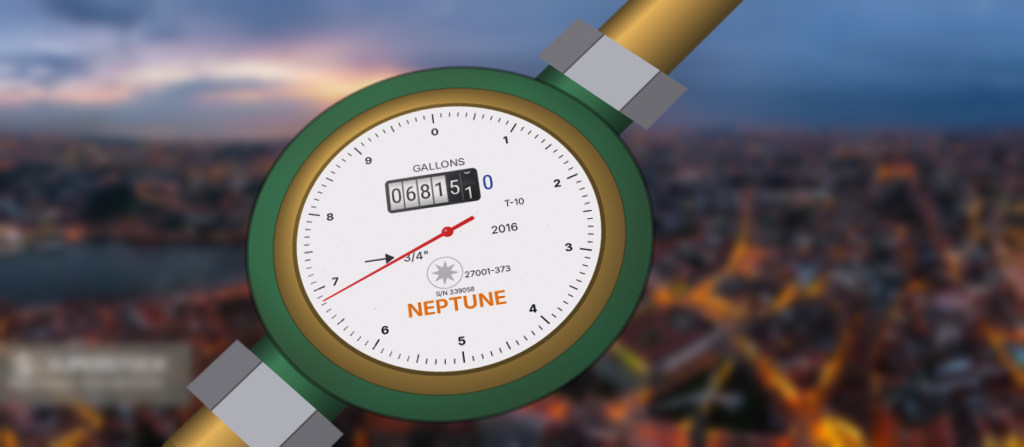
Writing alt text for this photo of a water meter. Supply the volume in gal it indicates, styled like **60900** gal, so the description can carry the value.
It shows **681506.8** gal
